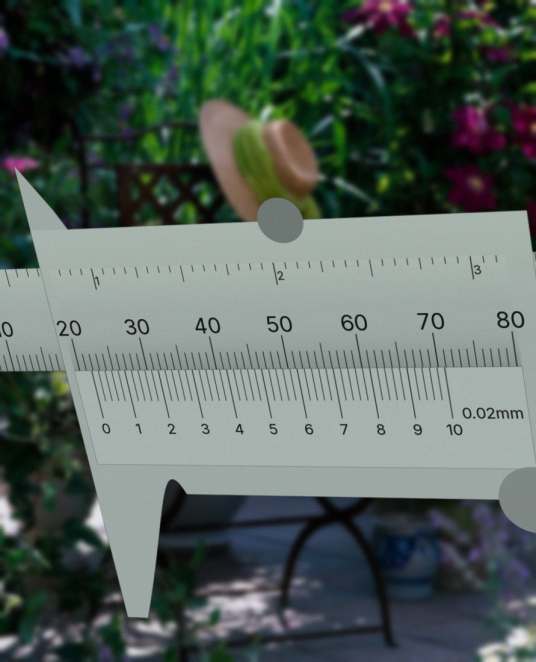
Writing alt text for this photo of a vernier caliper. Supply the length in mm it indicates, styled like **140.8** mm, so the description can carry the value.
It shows **21.8** mm
